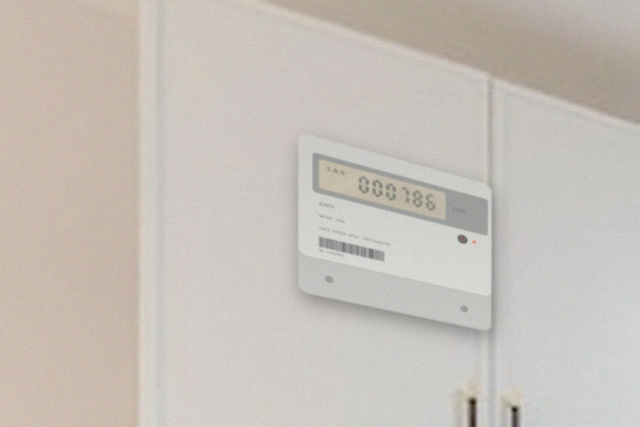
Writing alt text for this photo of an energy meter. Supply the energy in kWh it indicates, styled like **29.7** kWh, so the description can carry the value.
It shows **786** kWh
